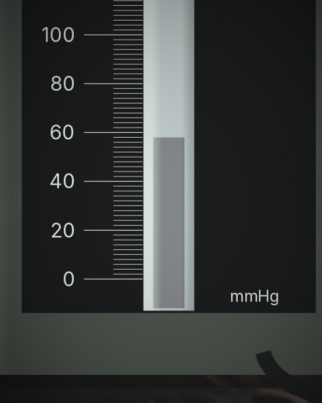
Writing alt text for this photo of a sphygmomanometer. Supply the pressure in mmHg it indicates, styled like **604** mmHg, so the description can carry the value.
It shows **58** mmHg
